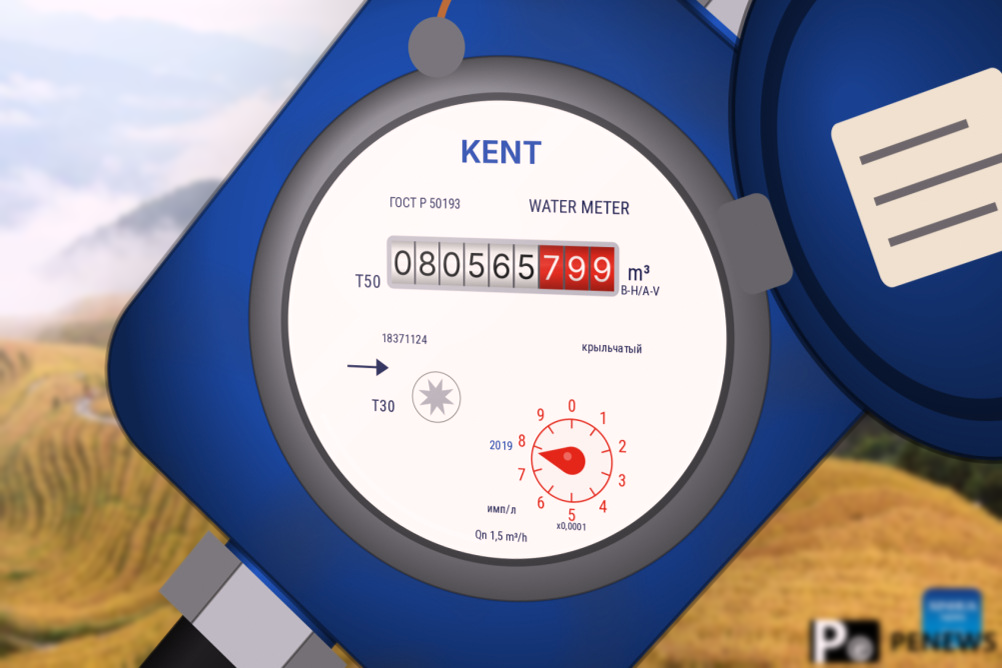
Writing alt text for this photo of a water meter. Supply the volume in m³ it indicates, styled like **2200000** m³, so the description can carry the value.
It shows **80565.7997** m³
